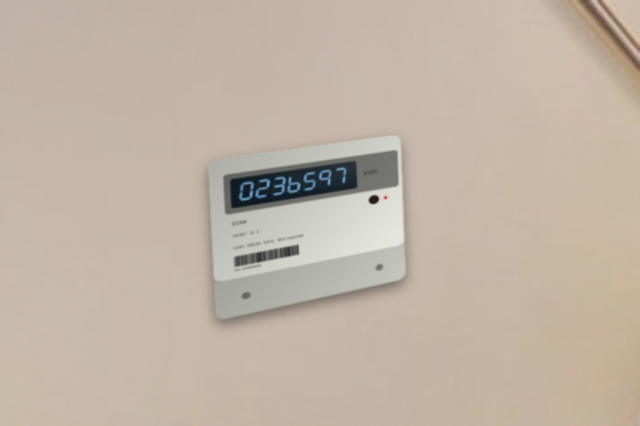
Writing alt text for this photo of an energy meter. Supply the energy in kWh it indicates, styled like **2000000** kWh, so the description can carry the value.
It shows **236597** kWh
